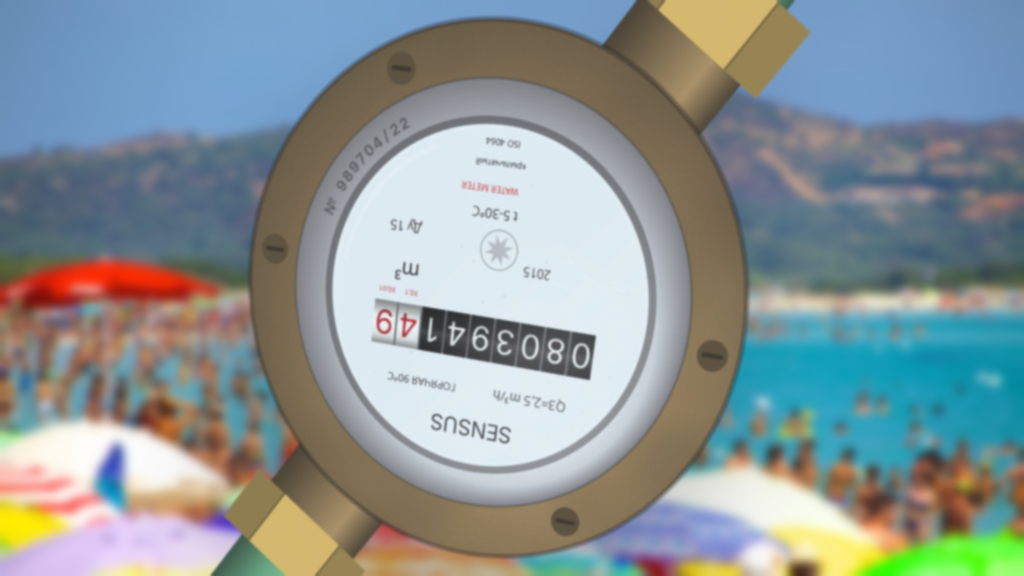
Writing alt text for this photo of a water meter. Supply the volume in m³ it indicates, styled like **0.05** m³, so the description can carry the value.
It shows **803941.49** m³
